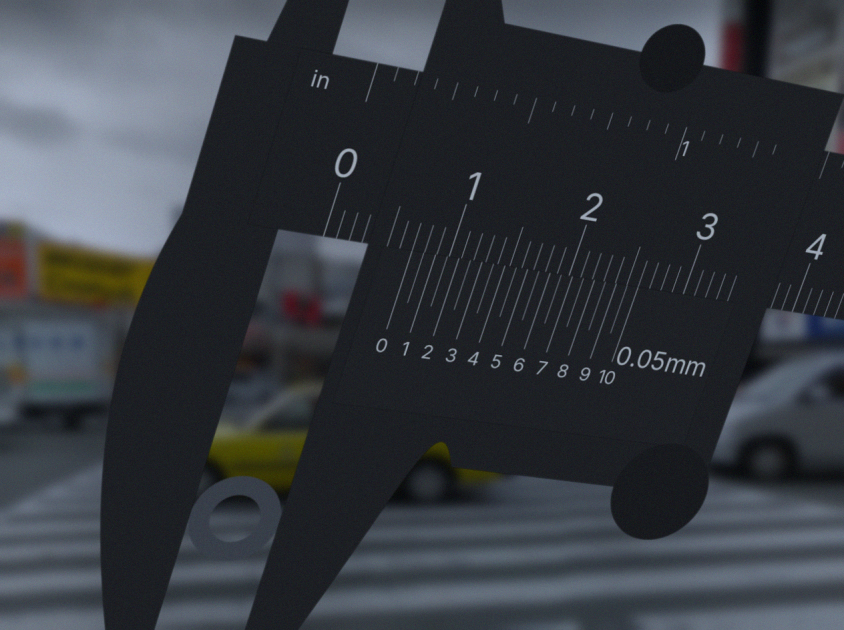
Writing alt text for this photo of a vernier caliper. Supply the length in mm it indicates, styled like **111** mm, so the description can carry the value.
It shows **7.0** mm
